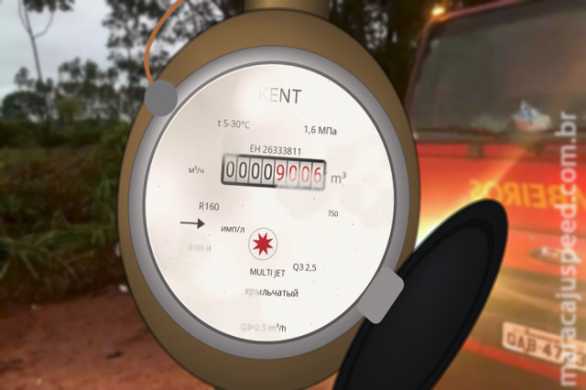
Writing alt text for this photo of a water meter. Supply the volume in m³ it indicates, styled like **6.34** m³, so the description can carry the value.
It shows **0.9006** m³
